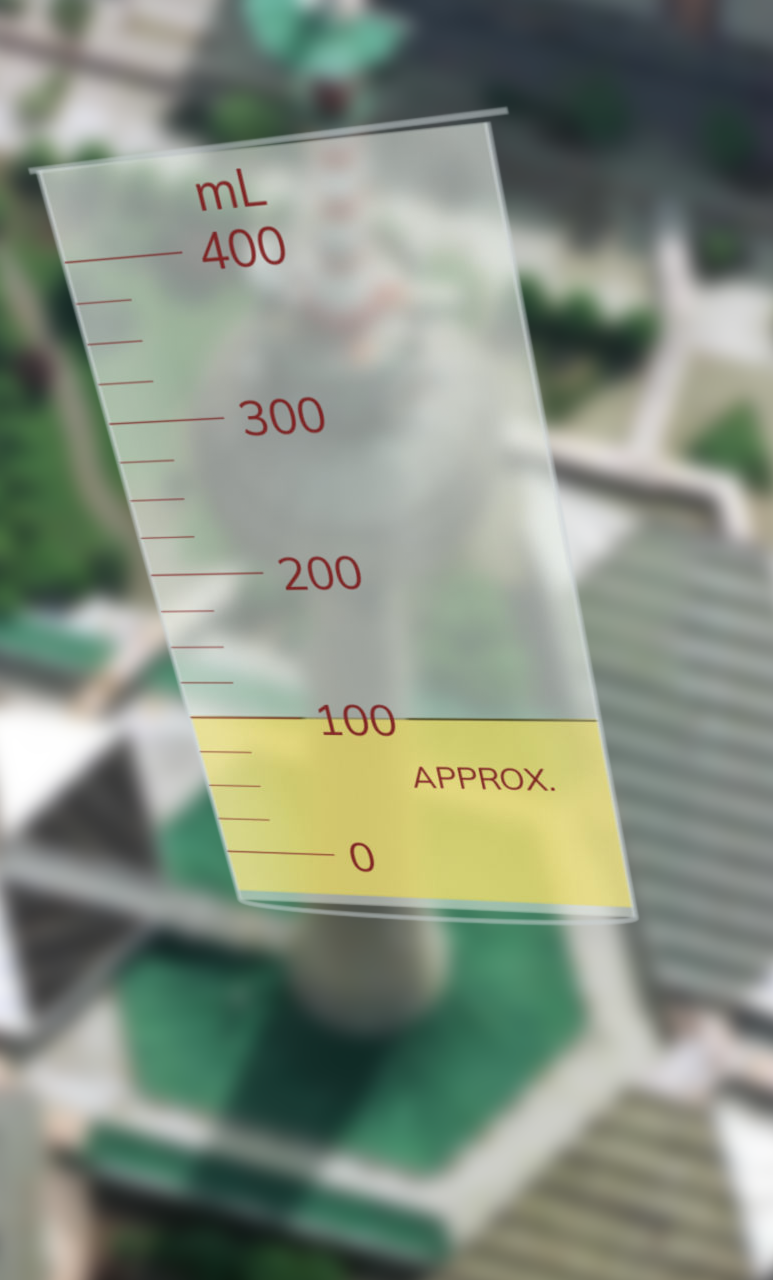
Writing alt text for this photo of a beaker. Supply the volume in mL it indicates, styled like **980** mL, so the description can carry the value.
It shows **100** mL
